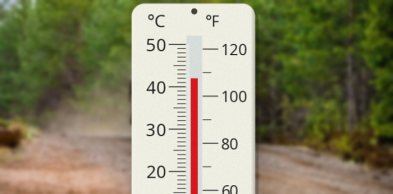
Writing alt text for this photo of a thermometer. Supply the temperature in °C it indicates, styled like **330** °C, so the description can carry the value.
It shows **42** °C
